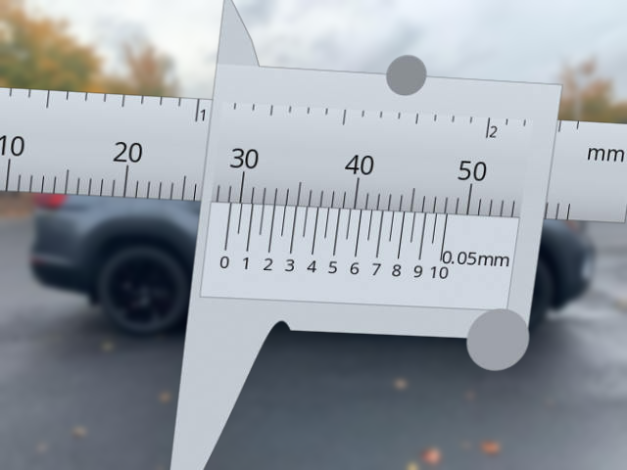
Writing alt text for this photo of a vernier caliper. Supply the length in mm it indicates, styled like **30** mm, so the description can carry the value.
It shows **29.2** mm
